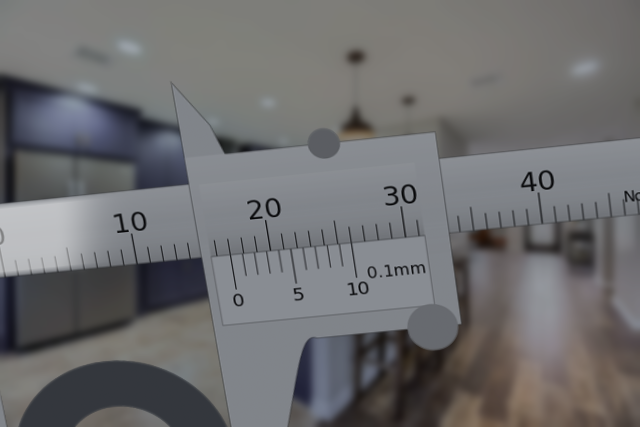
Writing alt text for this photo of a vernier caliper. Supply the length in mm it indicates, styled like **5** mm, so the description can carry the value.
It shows **17.0** mm
